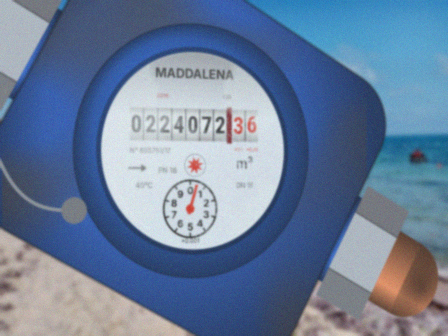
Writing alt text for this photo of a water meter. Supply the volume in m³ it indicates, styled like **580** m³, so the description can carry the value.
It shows **224072.360** m³
